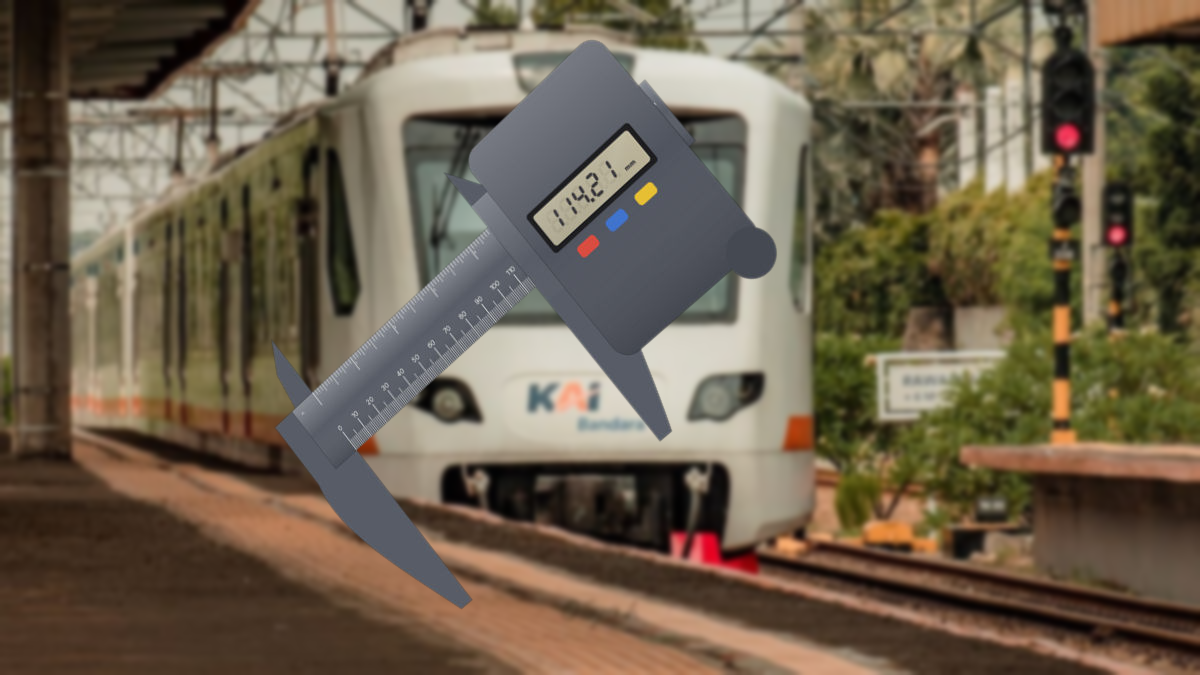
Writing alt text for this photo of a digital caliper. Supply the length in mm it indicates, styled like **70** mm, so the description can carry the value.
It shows **114.21** mm
